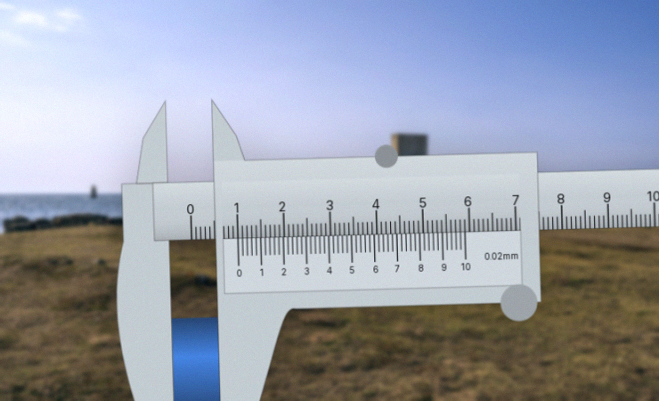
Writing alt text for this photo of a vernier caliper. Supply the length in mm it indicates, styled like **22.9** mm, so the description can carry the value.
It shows **10.0** mm
